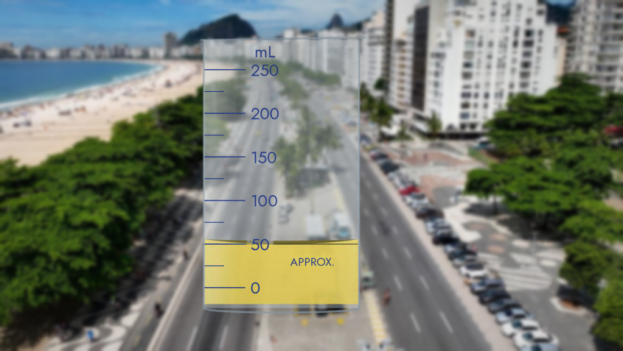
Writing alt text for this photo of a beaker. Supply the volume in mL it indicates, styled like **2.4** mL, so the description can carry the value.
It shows **50** mL
